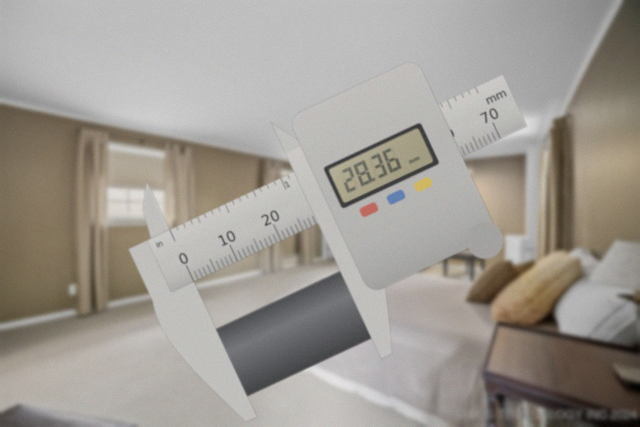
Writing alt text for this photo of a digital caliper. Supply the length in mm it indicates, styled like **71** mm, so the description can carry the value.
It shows **28.36** mm
